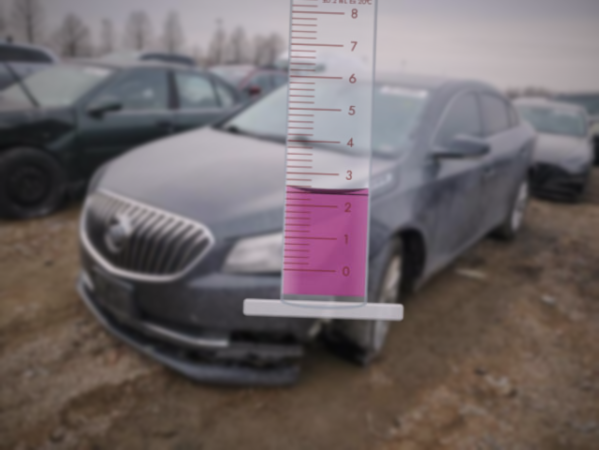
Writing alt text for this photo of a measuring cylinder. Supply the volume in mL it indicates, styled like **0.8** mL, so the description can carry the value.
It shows **2.4** mL
